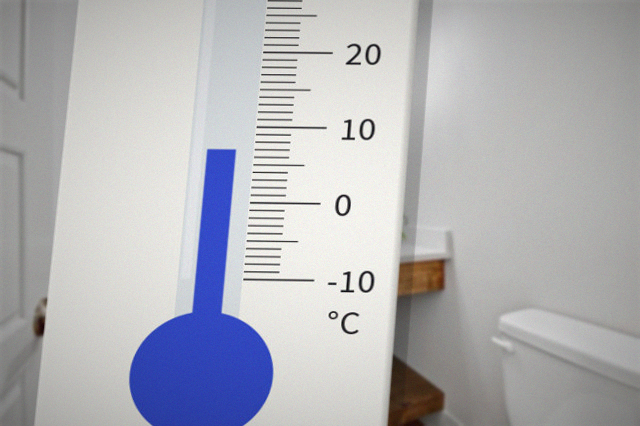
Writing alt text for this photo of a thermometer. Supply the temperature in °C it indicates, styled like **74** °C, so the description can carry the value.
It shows **7** °C
